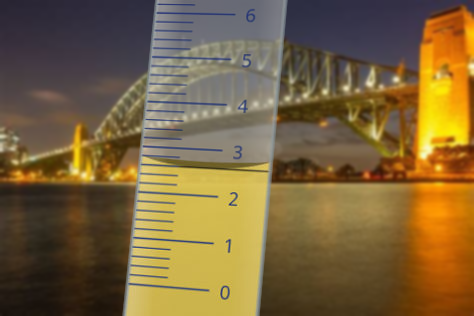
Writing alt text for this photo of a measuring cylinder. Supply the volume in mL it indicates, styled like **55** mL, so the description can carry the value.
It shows **2.6** mL
